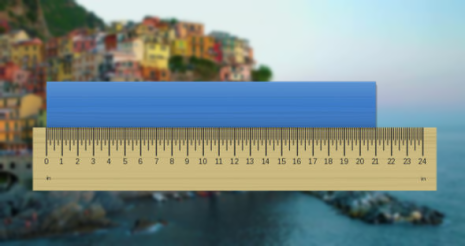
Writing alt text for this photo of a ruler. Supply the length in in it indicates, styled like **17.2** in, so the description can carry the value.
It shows **21** in
